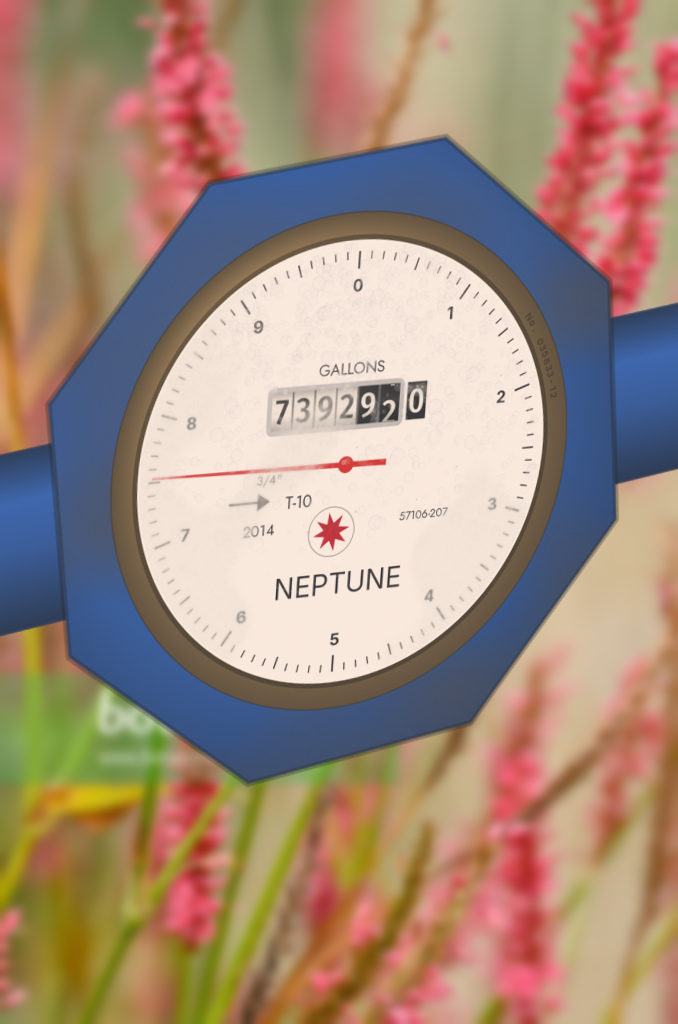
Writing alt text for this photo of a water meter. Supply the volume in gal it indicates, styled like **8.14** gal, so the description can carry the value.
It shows **7392917.5** gal
